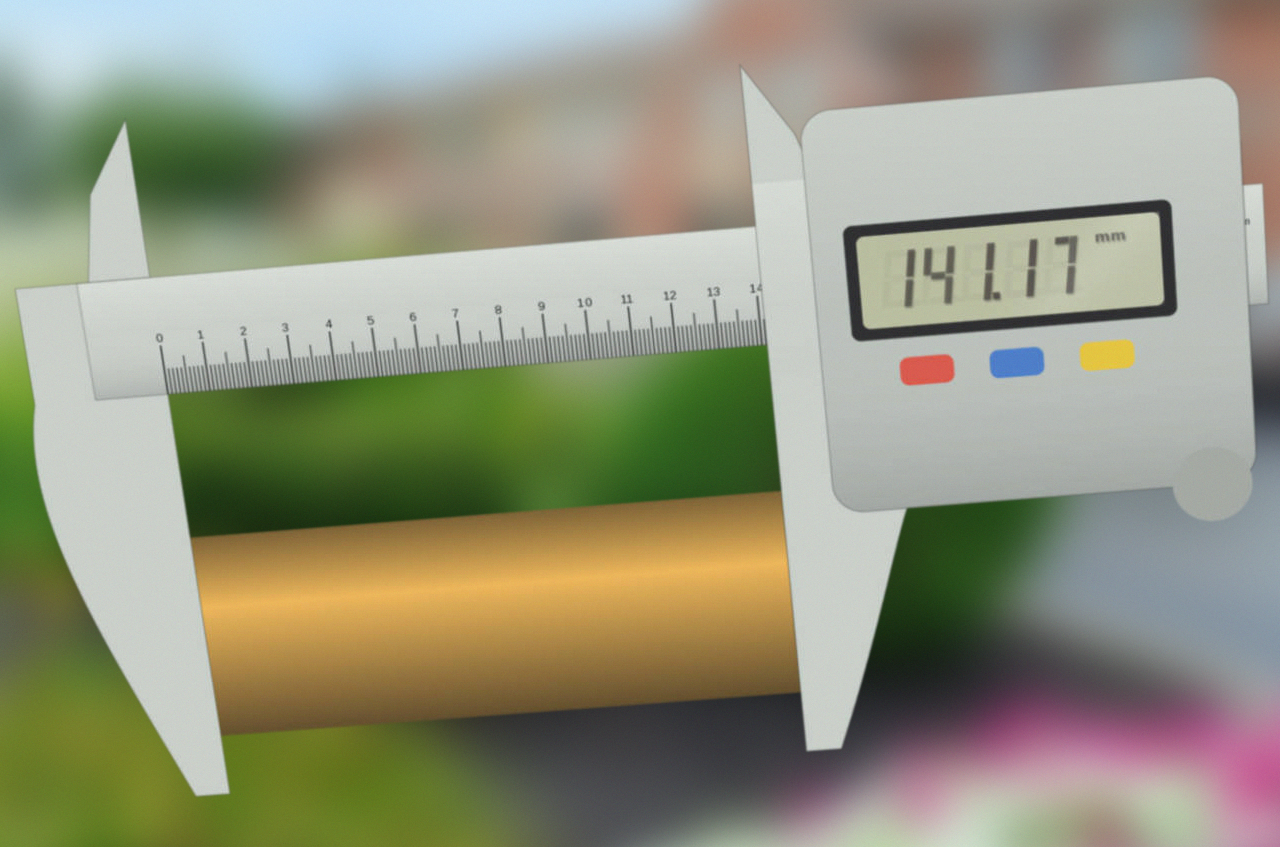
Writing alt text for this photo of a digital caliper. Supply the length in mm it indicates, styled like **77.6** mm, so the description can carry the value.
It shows **141.17** mm
